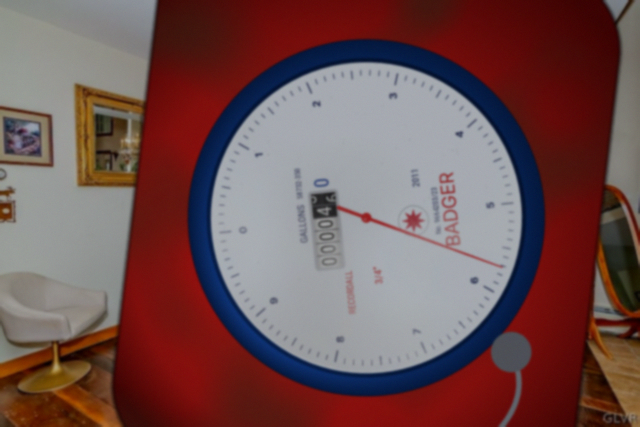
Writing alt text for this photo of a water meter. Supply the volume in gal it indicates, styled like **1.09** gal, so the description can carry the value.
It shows **455.7** gal
